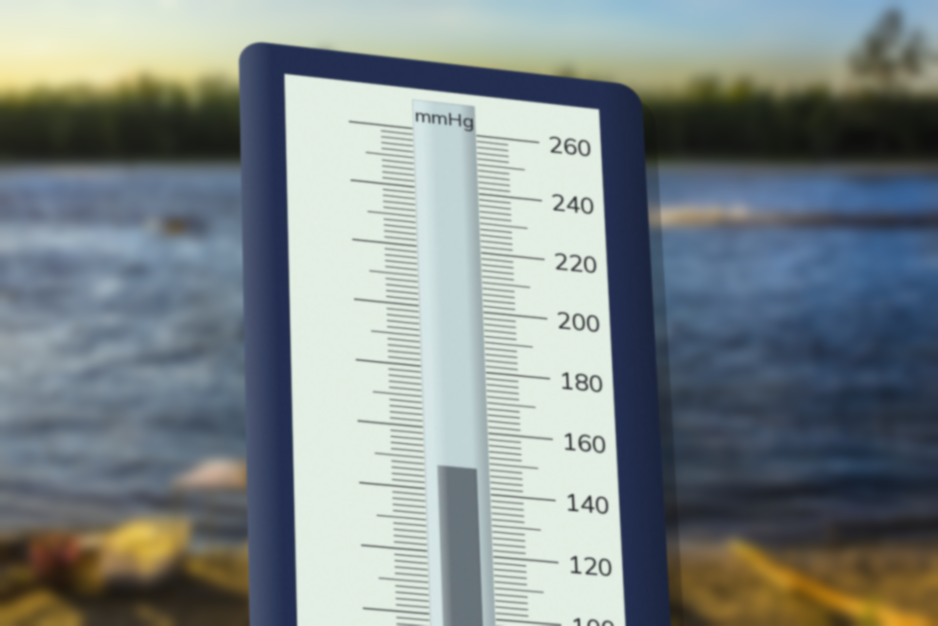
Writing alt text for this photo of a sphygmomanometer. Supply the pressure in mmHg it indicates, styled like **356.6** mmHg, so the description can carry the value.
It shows **148** mmHg
